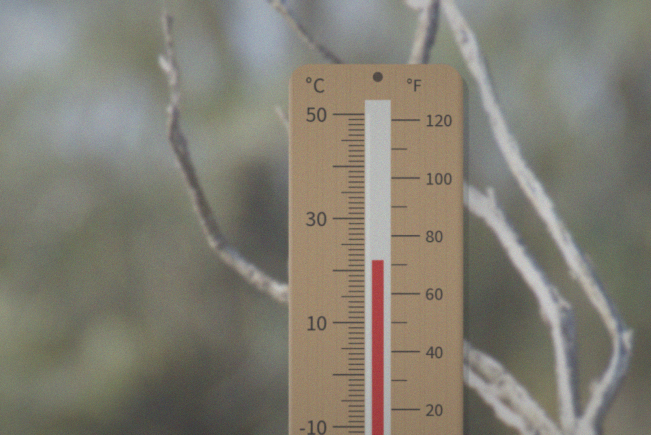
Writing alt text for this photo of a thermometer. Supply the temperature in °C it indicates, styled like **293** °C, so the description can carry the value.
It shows **22** °C
